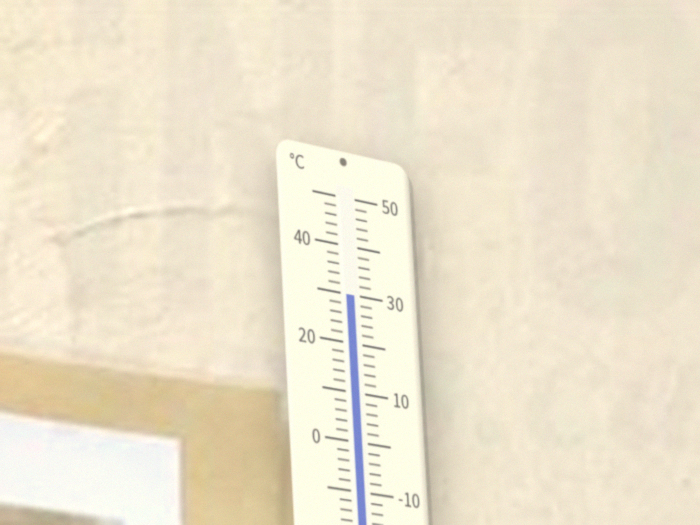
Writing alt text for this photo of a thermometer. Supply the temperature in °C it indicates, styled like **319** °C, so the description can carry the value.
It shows **30** °C
